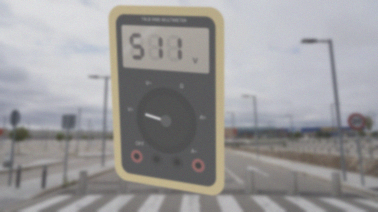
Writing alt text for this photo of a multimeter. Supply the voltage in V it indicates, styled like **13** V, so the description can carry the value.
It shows **511** V
